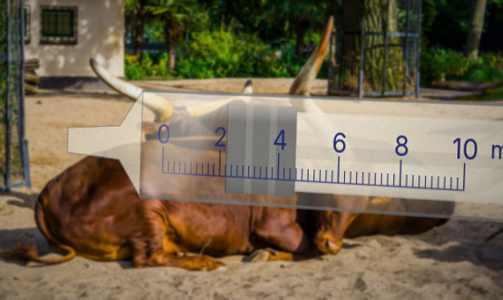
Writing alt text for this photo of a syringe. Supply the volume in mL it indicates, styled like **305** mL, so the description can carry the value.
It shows **2.2** mL
